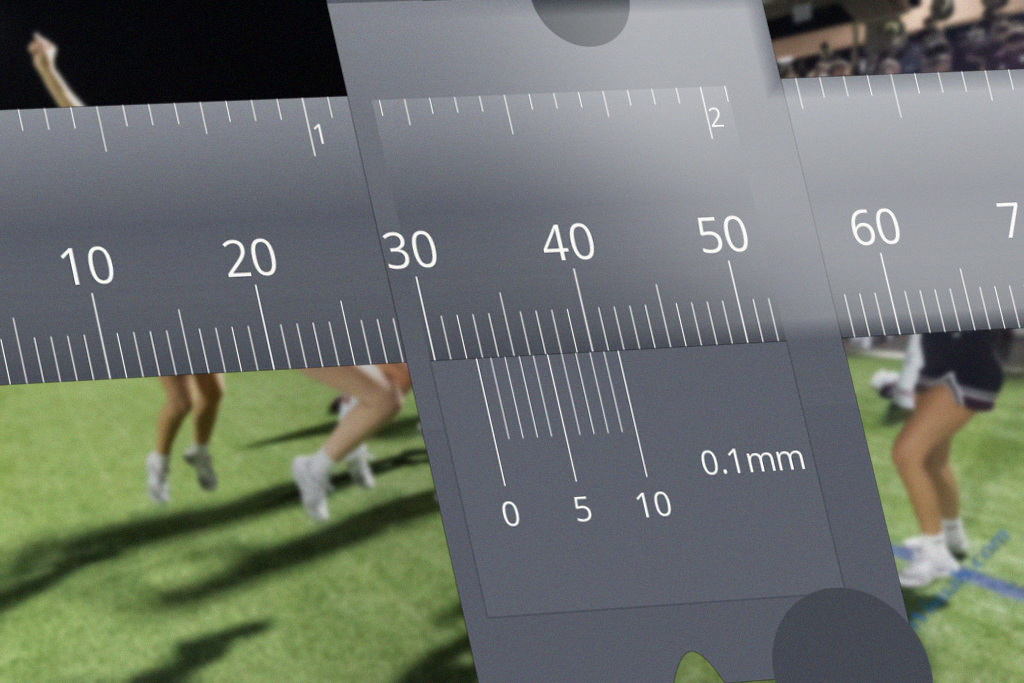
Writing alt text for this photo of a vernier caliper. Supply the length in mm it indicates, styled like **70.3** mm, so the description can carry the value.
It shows **32.6** mm
